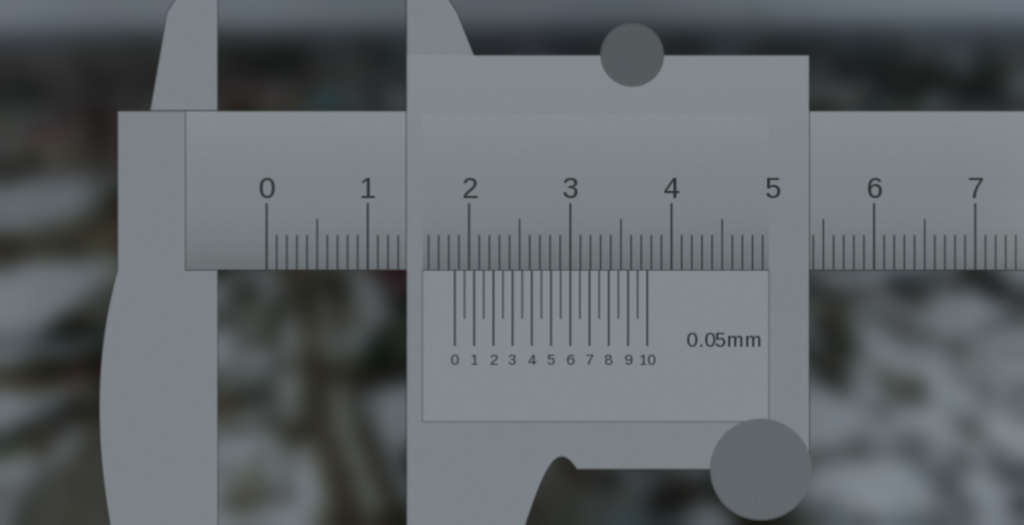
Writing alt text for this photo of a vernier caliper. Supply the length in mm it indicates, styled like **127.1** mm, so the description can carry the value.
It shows **18.6** mm
